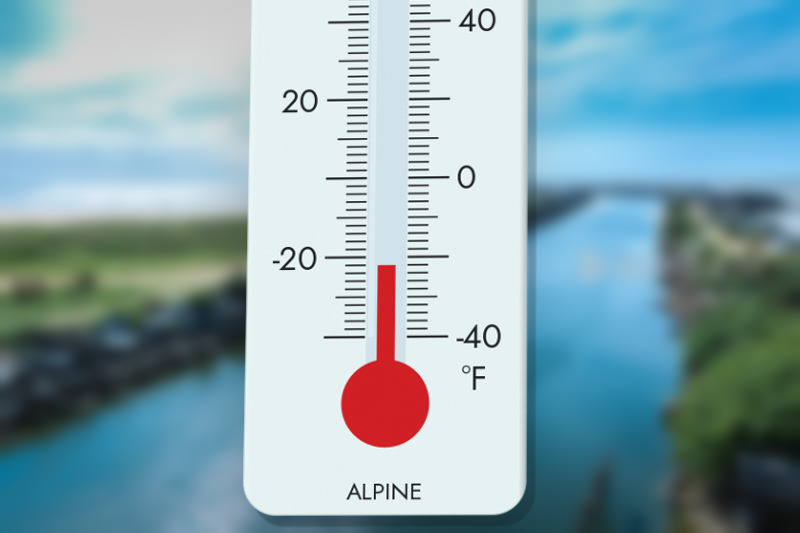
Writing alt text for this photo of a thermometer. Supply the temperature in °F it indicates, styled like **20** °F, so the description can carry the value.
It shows **-22** °F
